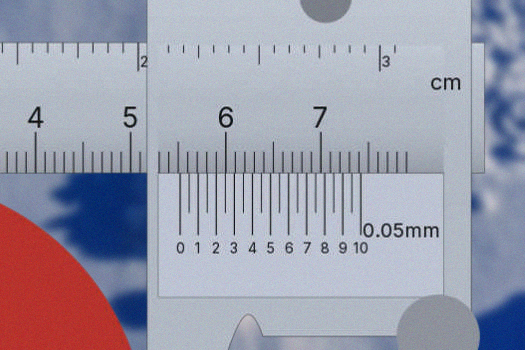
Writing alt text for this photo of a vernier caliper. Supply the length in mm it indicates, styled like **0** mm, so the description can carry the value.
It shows **55.2** mm
